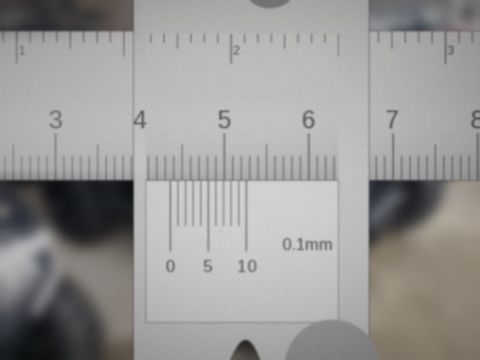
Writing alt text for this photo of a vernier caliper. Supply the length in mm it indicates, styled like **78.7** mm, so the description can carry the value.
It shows **43.6** mm
